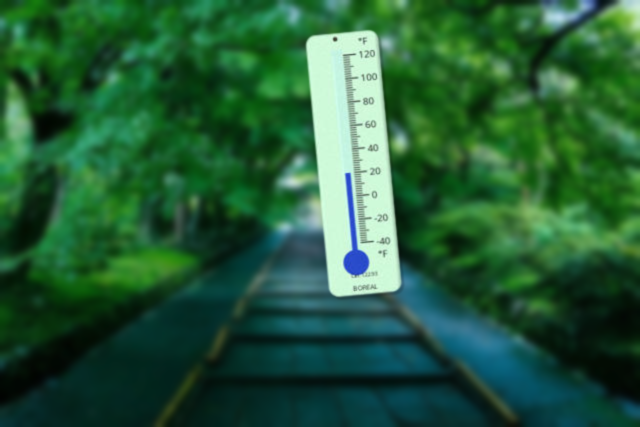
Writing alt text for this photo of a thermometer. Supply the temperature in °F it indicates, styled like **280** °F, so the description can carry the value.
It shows **20** °F
